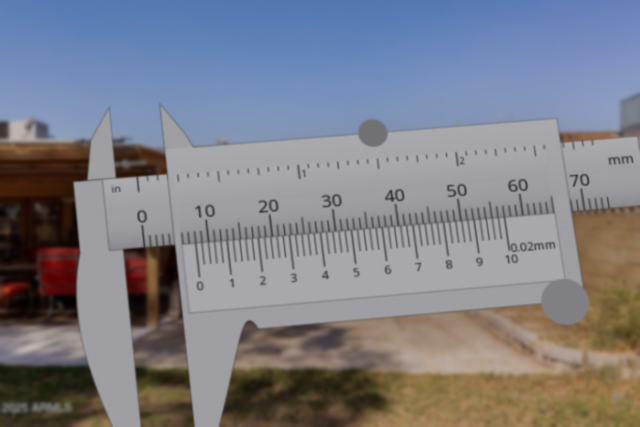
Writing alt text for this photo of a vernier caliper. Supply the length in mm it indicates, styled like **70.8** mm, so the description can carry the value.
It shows **8.0** mm
